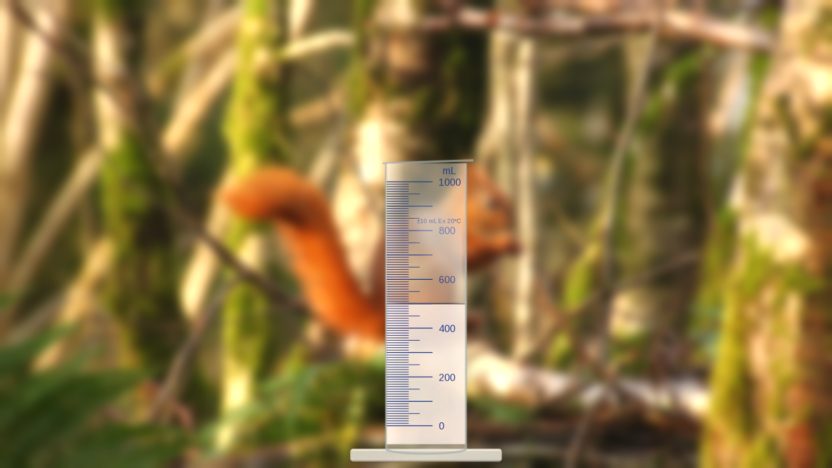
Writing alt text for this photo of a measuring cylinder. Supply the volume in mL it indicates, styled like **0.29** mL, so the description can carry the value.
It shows **500** mL
